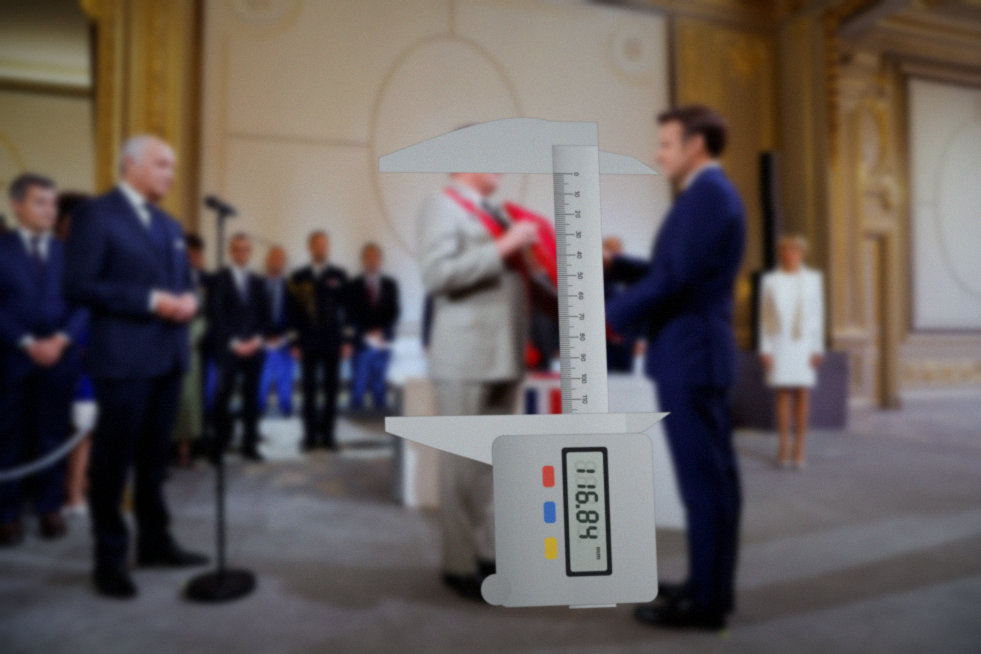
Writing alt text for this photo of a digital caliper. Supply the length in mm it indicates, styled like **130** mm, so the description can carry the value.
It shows **116.84** mm
